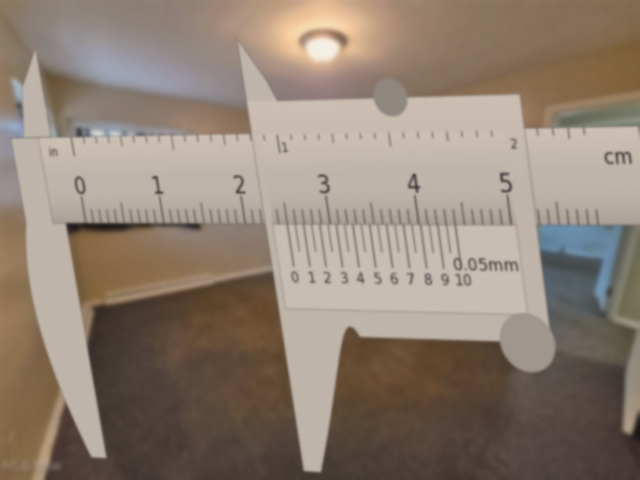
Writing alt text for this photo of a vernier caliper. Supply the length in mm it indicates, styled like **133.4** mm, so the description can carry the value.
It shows **25.0** mm
